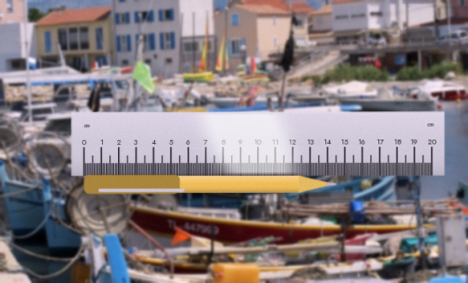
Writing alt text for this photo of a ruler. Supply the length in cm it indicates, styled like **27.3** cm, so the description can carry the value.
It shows **14.5** cm
